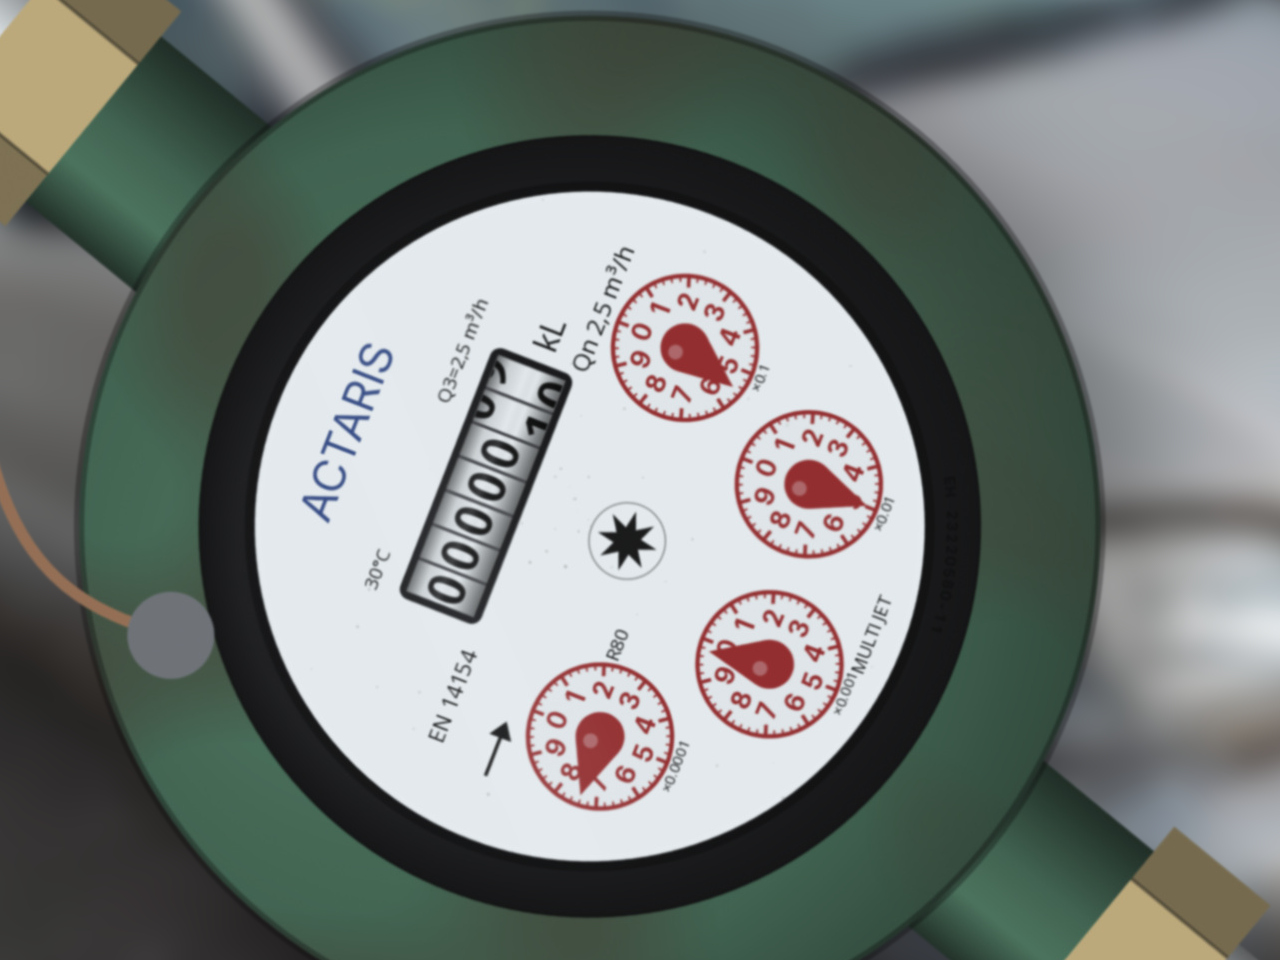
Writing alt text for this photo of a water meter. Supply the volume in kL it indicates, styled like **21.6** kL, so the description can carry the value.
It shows **9.5497** kL
